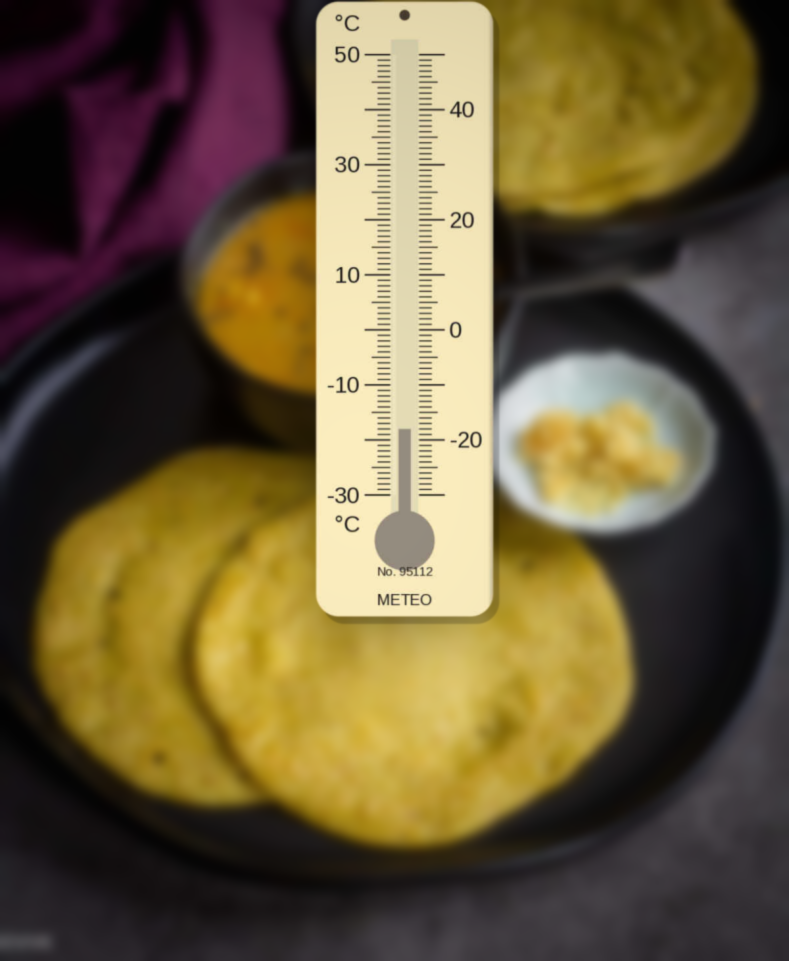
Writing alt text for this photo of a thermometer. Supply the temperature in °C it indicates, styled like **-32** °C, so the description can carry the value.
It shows **-18** °C
